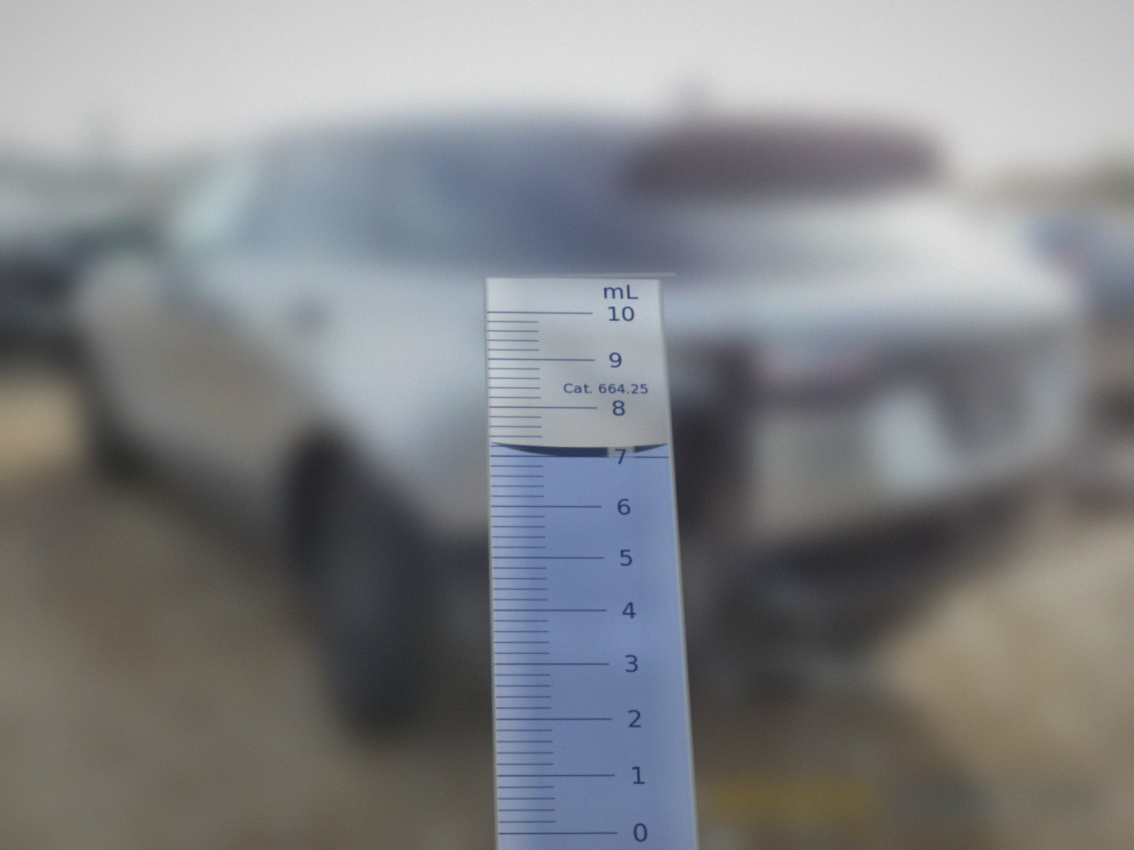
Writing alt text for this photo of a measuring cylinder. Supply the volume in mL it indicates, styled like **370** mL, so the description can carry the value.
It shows **7** mL
